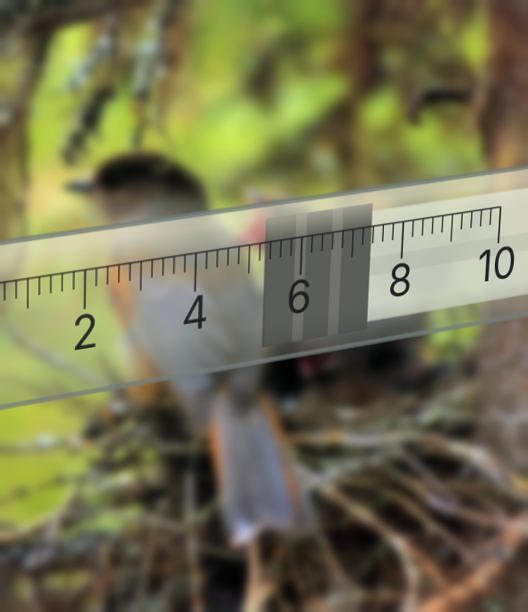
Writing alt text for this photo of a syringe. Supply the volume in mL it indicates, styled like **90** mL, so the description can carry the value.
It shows **5.3** mL
